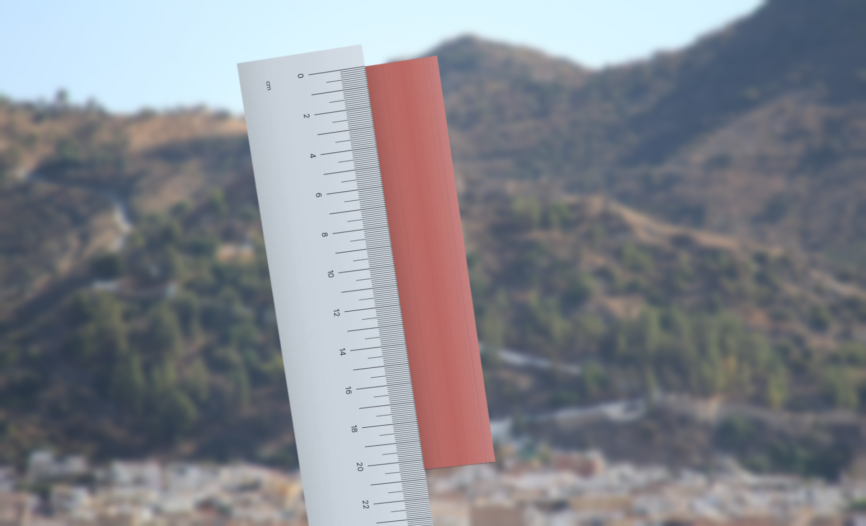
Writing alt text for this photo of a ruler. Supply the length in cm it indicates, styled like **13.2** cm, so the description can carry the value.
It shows **20.5** cm
